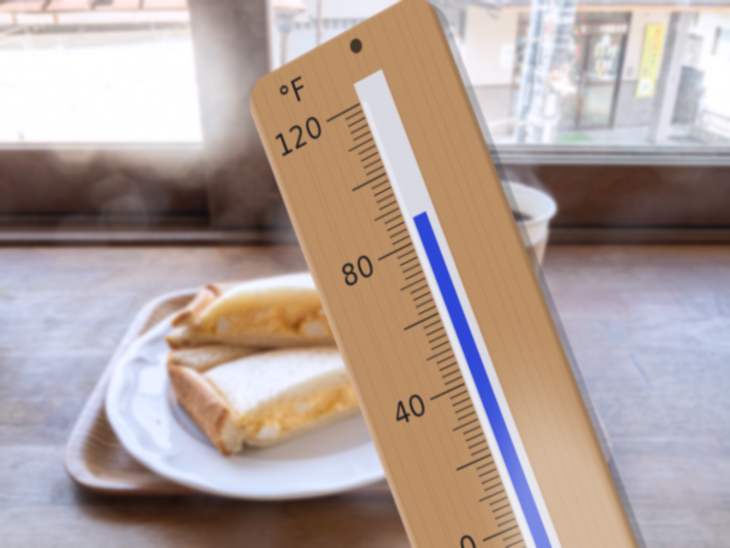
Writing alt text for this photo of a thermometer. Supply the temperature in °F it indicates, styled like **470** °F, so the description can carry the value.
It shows **86** °F
